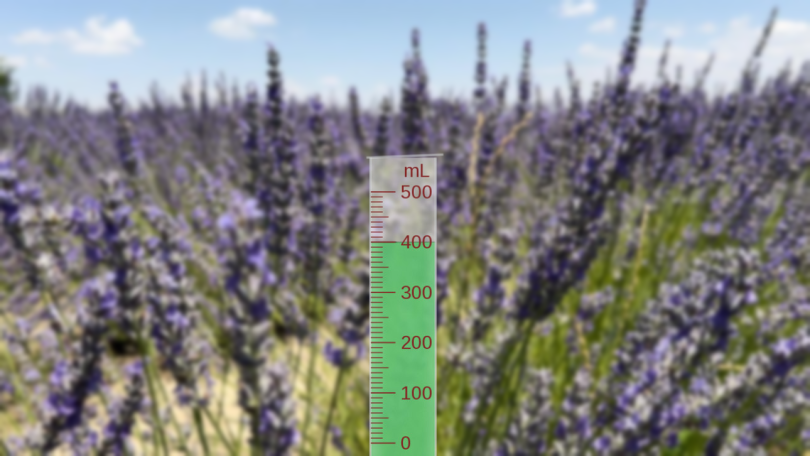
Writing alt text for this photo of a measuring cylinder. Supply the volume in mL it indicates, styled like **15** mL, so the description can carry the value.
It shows **400** mL
